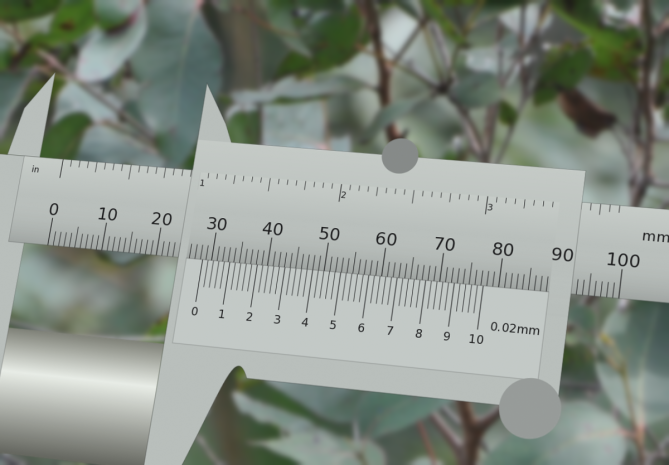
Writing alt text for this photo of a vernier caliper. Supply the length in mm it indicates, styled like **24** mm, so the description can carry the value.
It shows **28.4** mm
